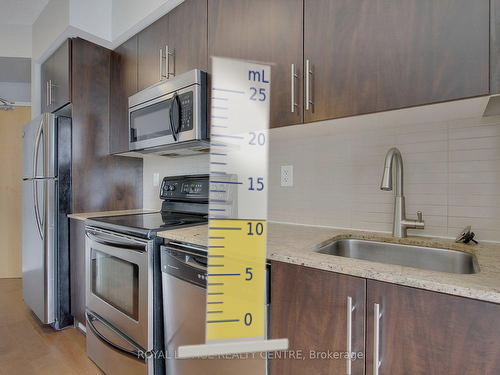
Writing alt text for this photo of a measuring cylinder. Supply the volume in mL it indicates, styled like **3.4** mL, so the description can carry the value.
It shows **11** mL
